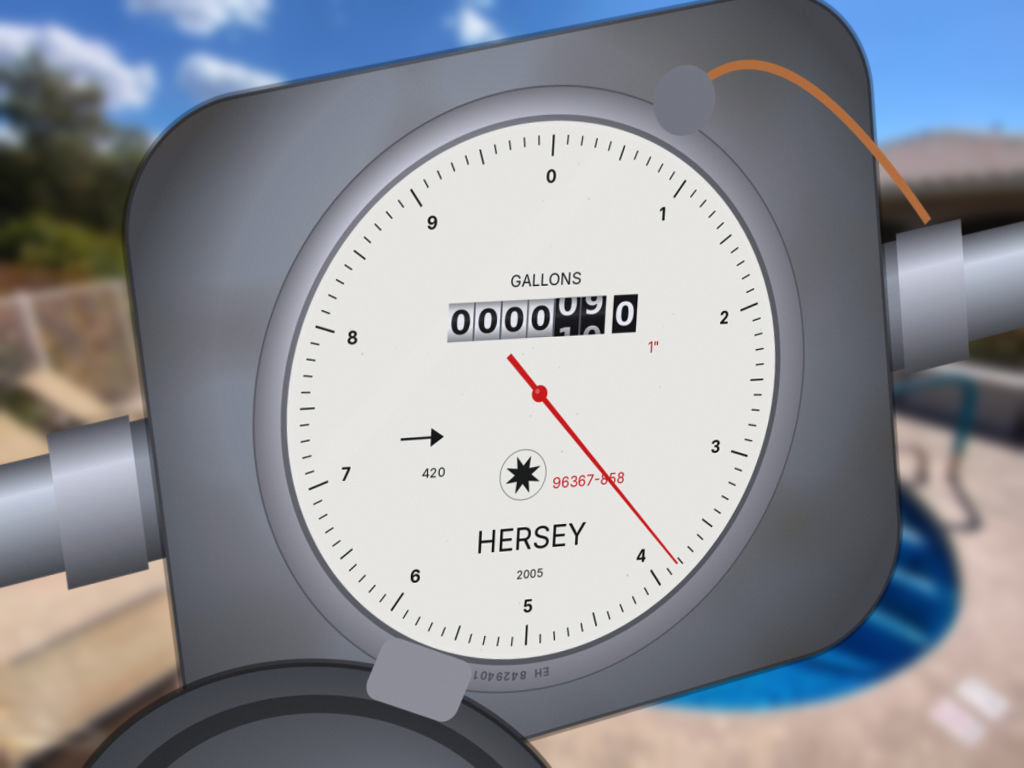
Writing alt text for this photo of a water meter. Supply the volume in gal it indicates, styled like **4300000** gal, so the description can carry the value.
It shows **93.8** gal
